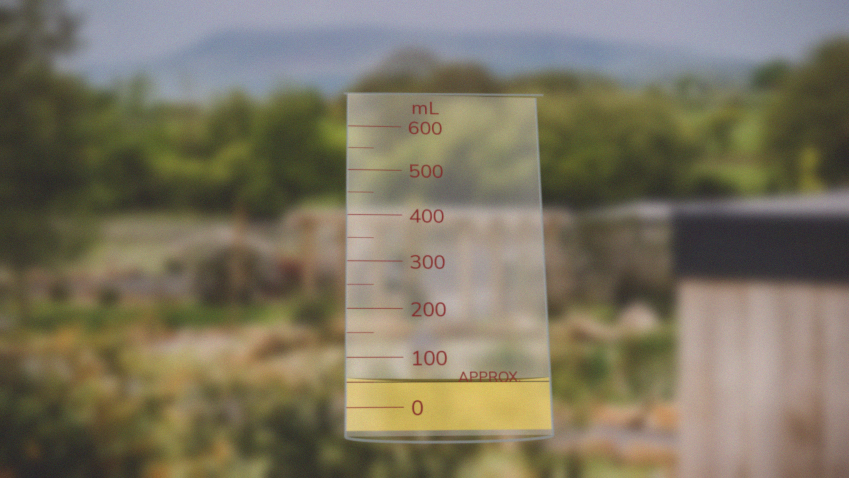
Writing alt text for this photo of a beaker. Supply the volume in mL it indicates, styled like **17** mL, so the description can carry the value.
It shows **50** mL
